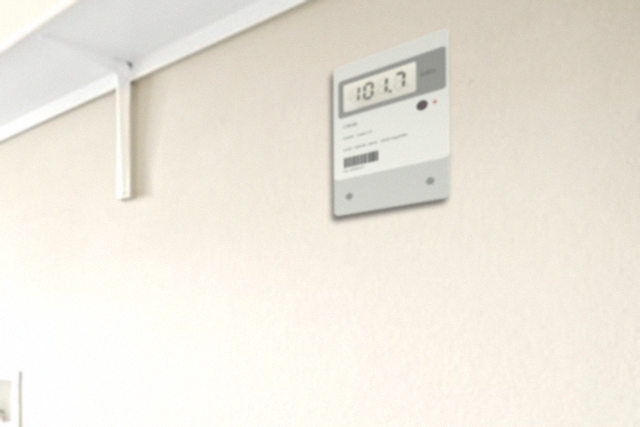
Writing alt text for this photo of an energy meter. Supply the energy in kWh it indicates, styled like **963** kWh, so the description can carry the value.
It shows **101.7** kWh
